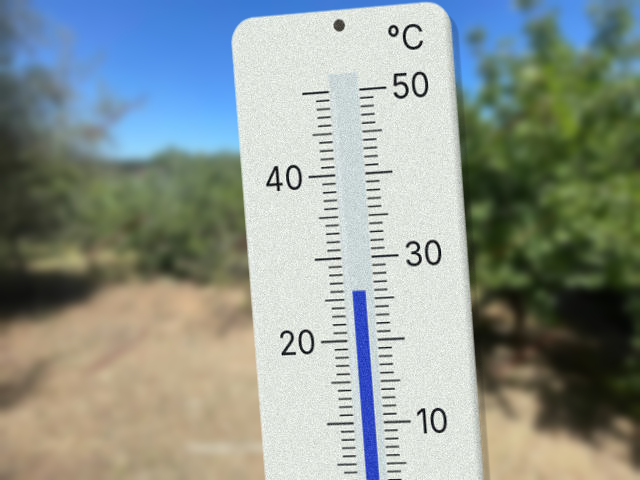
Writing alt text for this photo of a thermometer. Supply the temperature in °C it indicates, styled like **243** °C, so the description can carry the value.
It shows **26** °C
